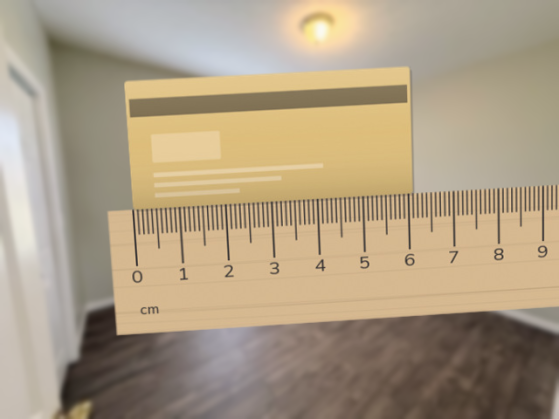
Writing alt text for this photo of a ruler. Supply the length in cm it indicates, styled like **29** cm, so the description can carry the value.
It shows **6.1** cm
